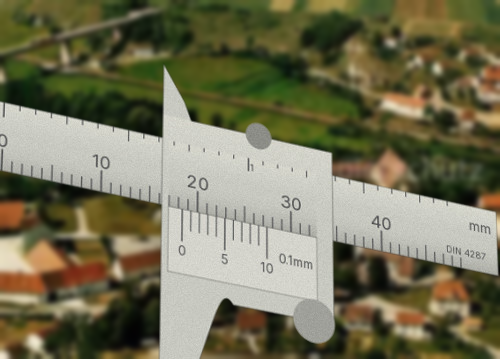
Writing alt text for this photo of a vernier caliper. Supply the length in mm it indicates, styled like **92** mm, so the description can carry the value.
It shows **18.4** mm
